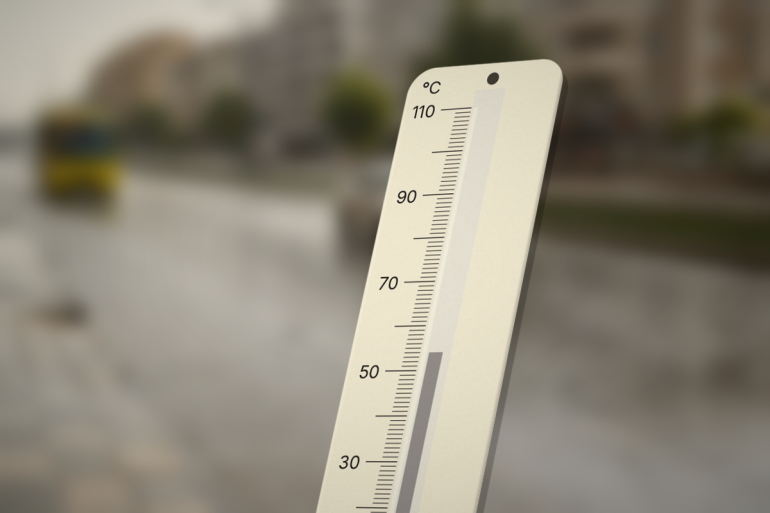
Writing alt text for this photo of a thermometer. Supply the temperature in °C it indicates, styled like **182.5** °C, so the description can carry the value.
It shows **54** °C
